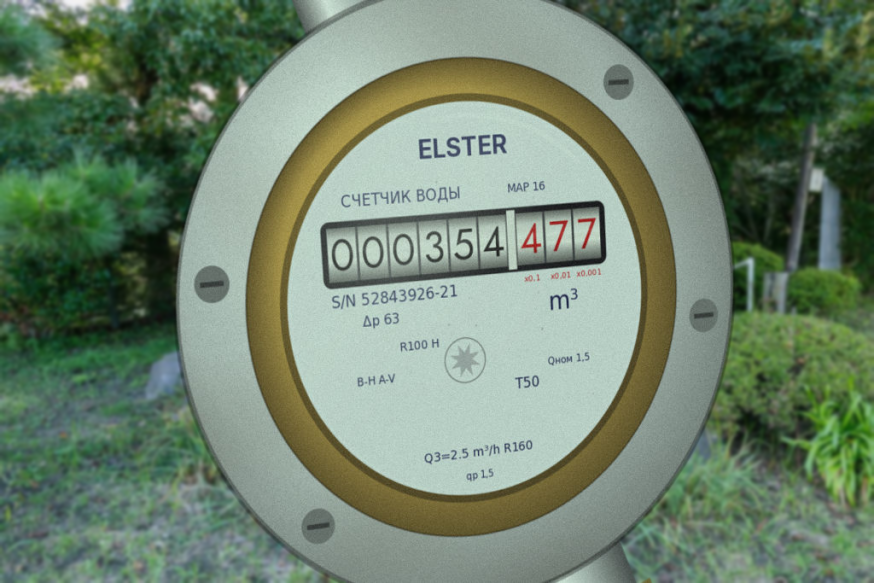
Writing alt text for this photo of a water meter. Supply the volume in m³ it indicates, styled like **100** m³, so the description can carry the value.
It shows **354.477** m³
